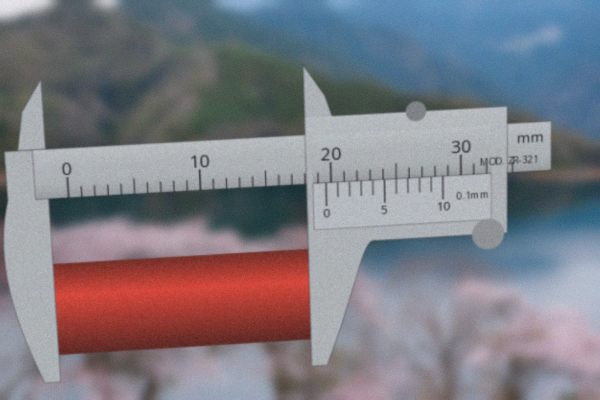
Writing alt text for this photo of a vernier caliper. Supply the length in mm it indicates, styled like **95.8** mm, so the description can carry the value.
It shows **19.6** mm
